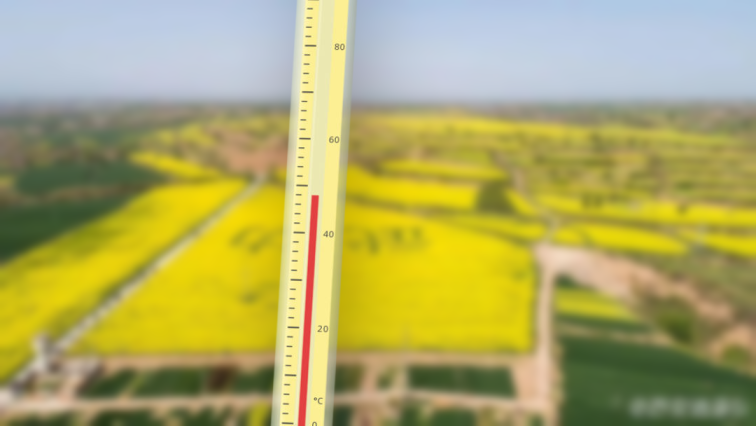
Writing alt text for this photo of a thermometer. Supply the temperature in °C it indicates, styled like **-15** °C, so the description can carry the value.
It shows **48** °C
